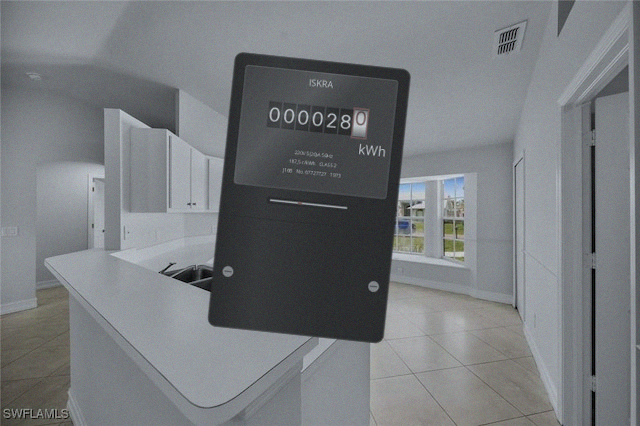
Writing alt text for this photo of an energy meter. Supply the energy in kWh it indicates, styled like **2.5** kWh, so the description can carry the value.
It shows **28.0** kWh
